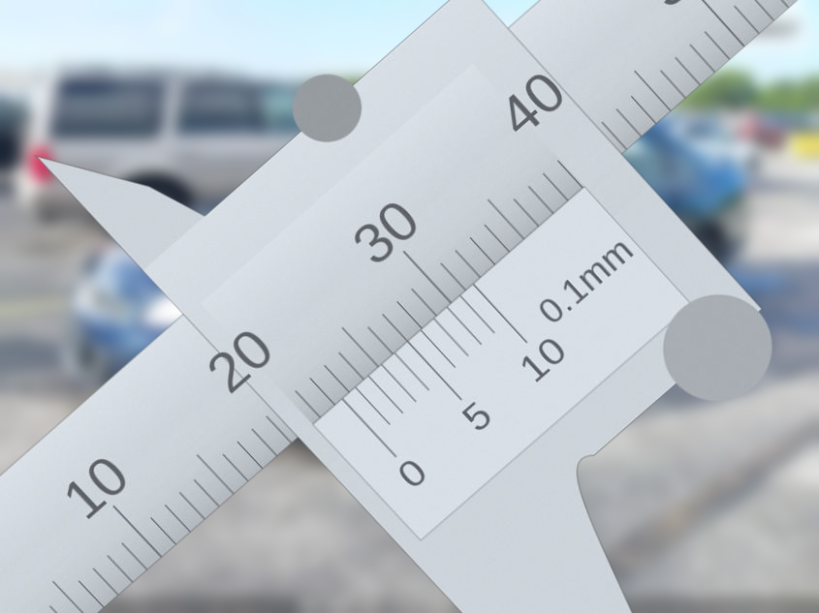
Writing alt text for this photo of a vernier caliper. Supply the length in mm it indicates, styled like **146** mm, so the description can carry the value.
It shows **22.5** mm
